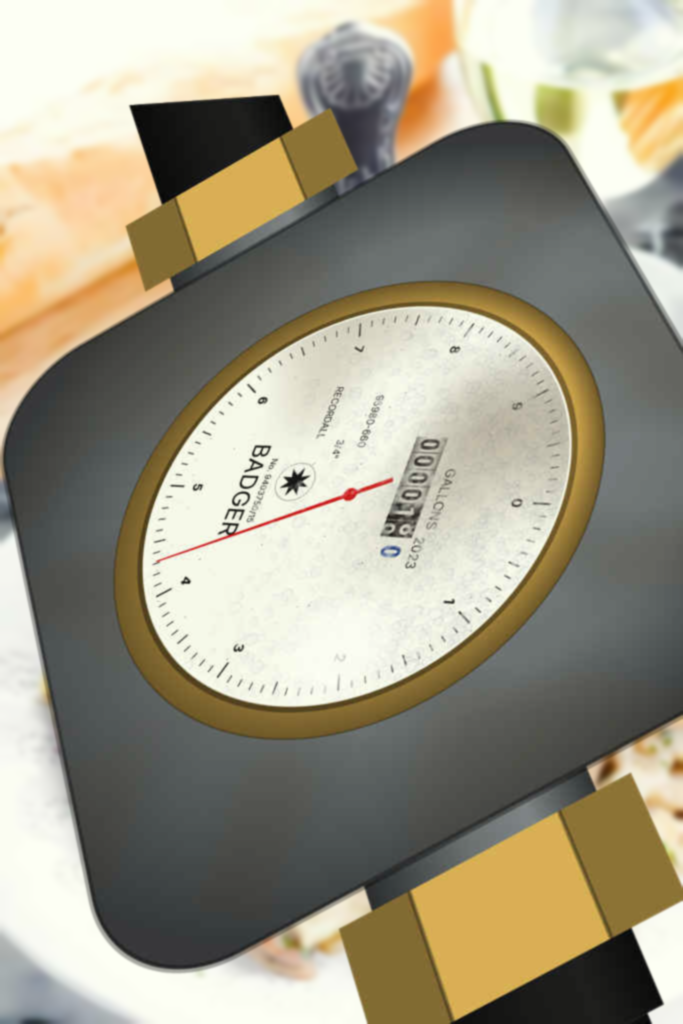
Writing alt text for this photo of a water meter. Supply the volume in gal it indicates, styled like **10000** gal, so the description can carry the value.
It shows **184.3** gal
